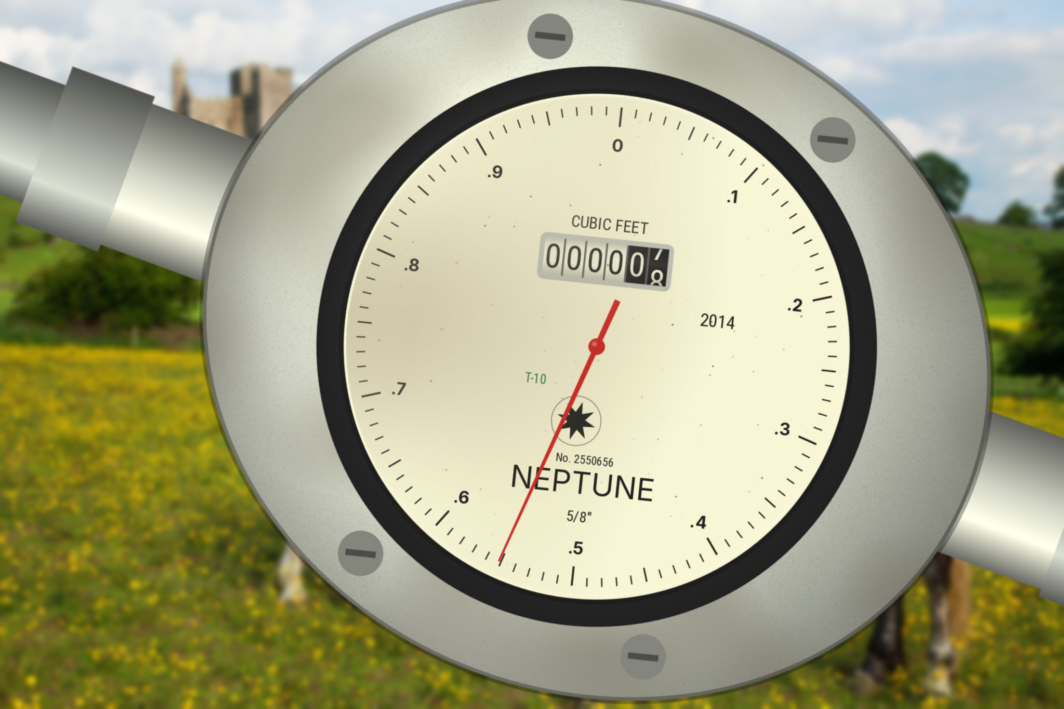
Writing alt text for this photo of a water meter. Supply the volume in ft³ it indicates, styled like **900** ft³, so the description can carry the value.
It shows **7.55** ft³
